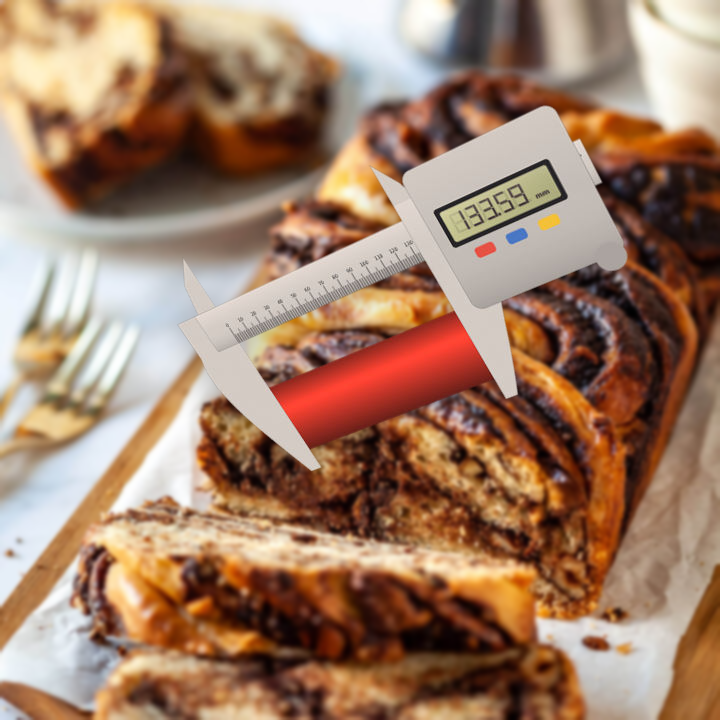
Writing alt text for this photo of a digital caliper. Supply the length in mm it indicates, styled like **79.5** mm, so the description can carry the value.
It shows **133.59** mm
